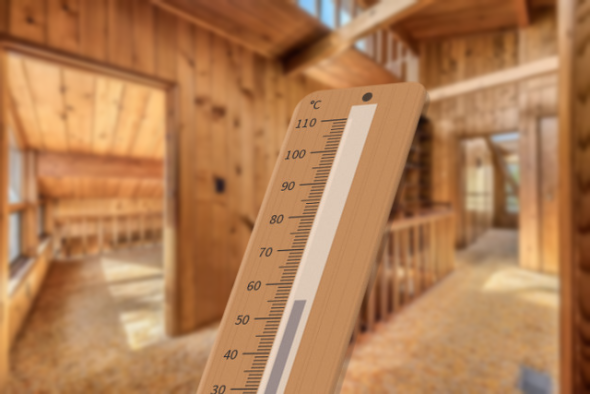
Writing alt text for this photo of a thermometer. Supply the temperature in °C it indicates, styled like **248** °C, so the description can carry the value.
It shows **55** °C
